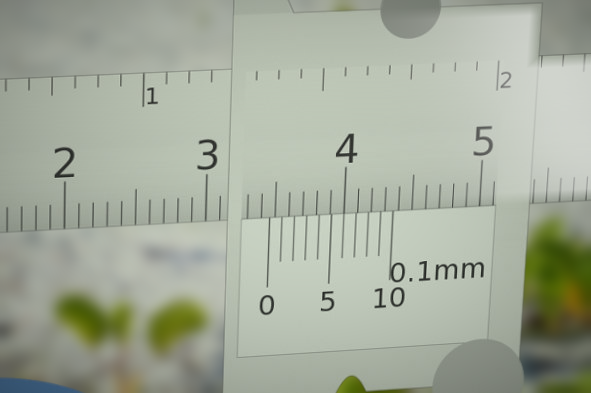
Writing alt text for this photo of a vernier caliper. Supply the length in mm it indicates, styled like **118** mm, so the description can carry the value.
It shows **34.6** mm
